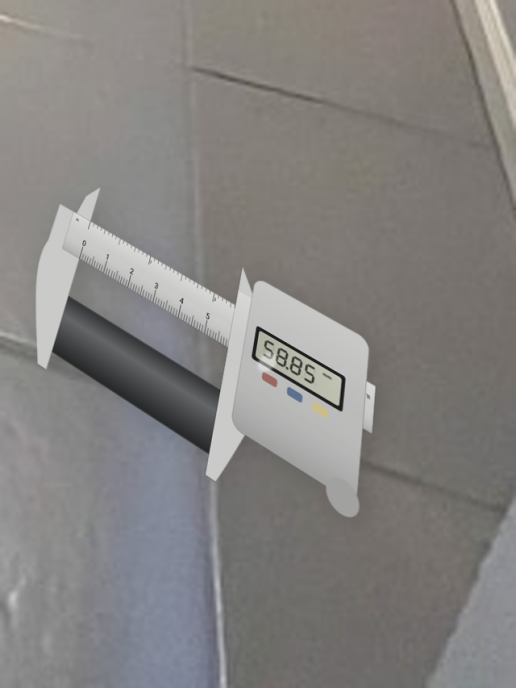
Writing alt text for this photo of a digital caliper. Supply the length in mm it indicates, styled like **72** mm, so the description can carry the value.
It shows **58.85** mm
